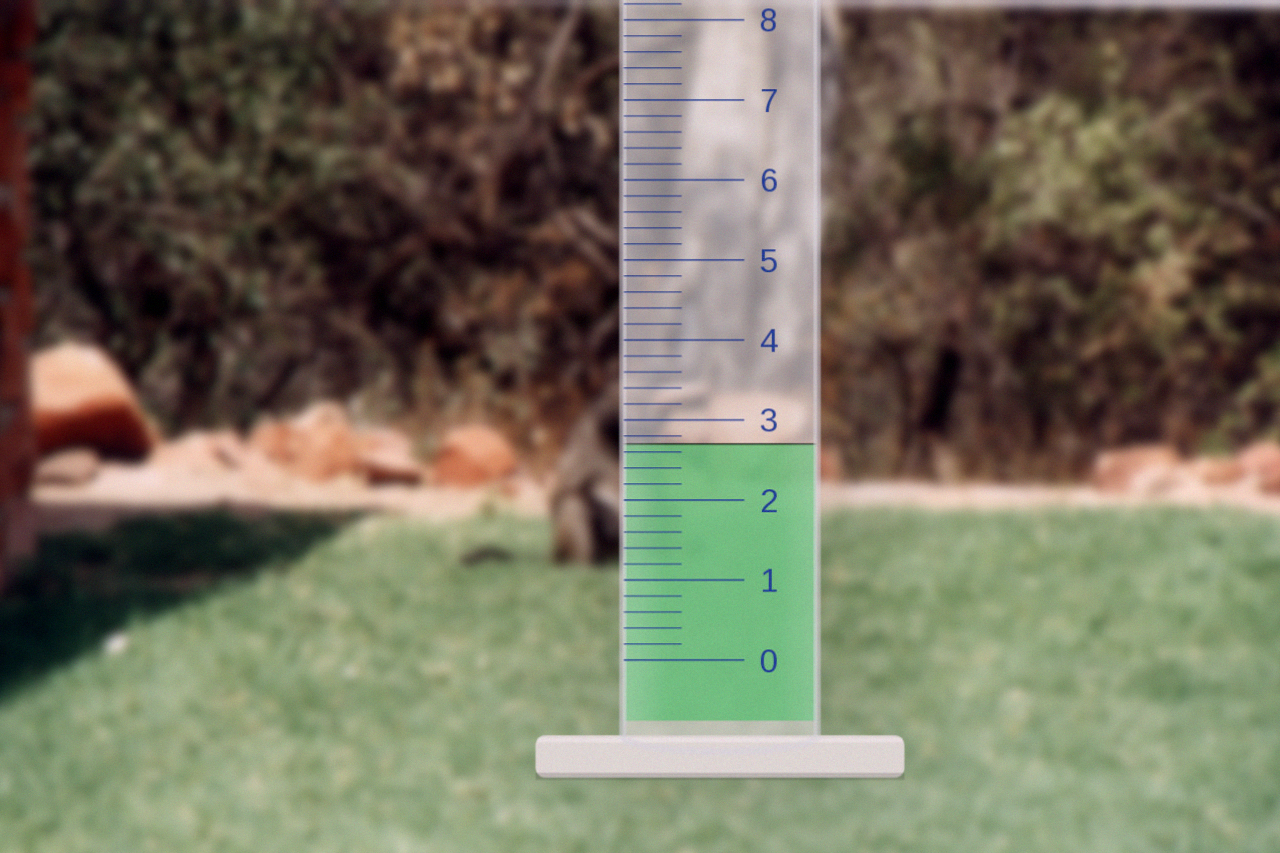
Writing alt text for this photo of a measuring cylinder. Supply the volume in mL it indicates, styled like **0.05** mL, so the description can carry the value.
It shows **2.7** mL
